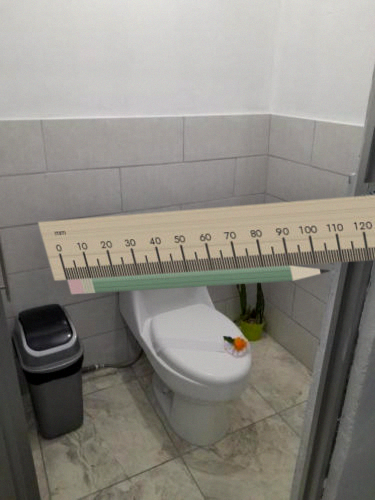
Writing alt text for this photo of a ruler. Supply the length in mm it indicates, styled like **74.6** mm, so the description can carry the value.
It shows **105** mm
